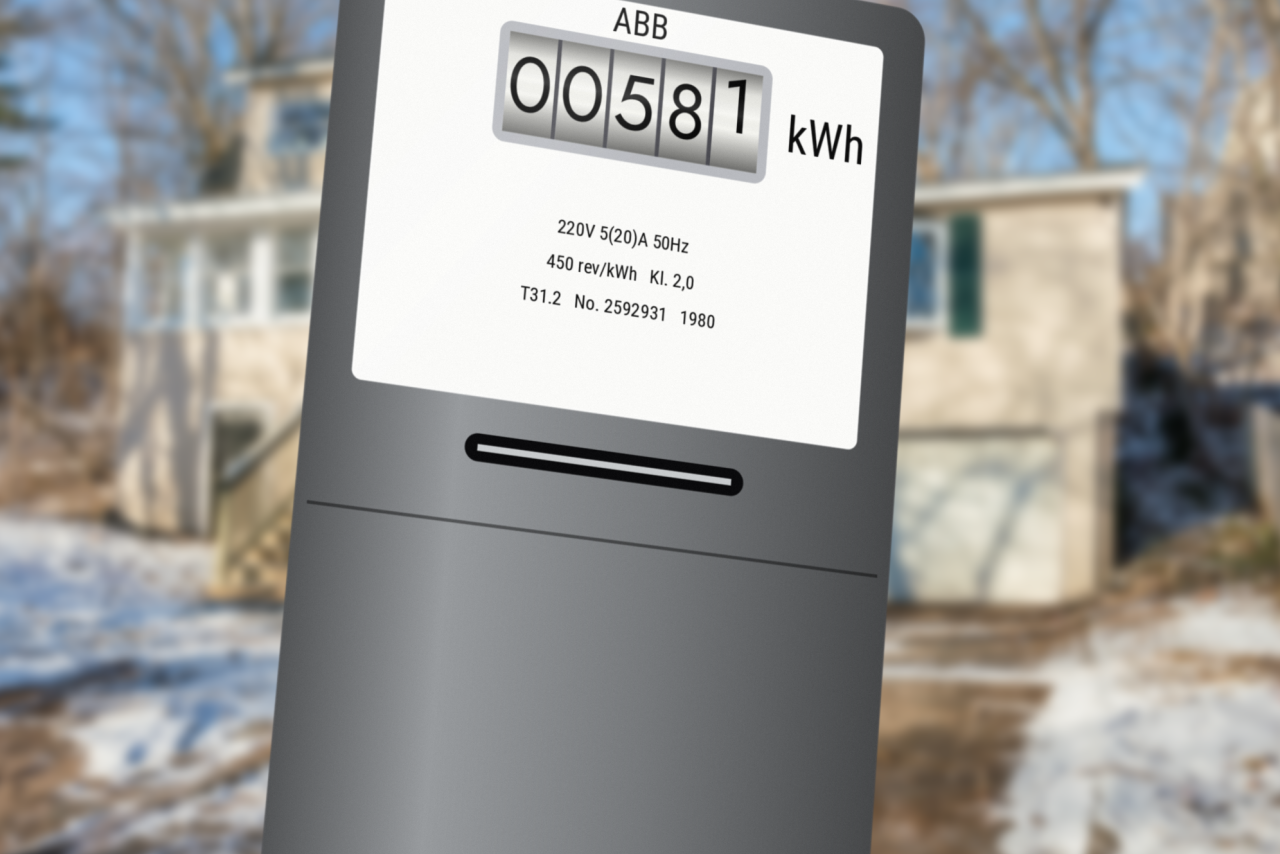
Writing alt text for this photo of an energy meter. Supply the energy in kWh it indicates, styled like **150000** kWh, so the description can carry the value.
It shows **581** kWh
